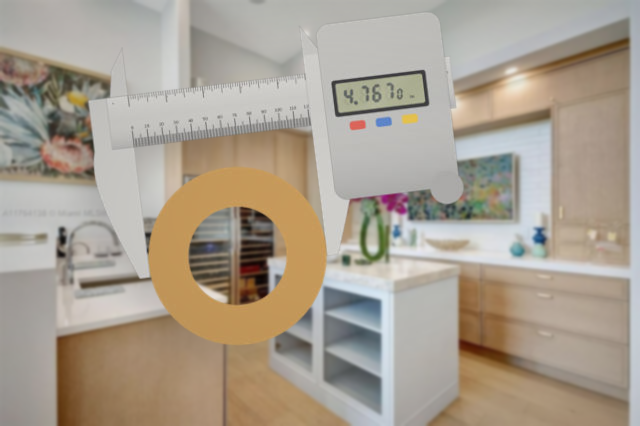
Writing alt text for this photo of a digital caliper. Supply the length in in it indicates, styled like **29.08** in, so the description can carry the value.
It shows **4.7670** in
